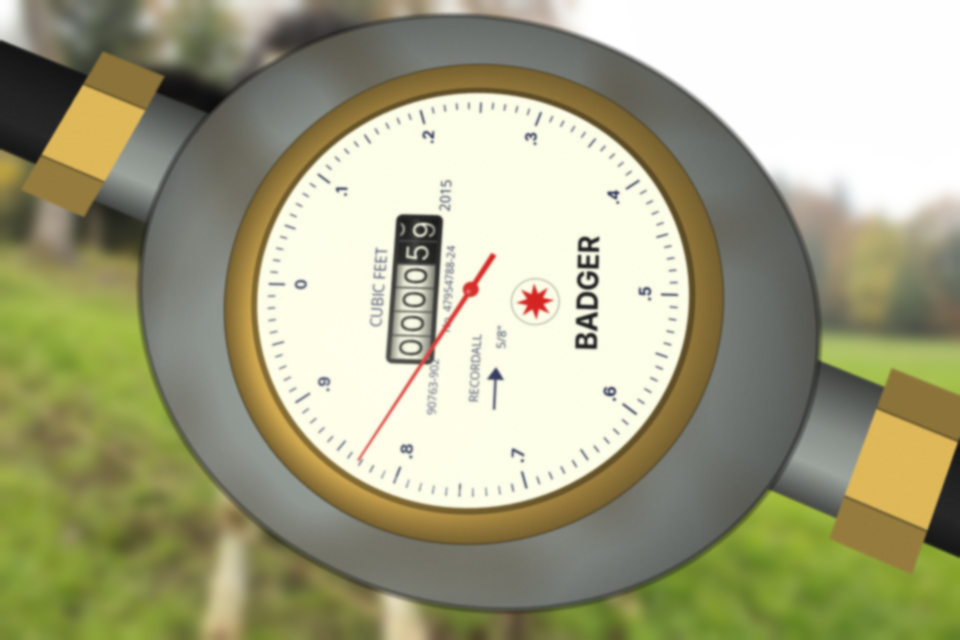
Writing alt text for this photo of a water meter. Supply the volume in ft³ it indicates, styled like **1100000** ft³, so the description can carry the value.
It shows **58.83** ft³
